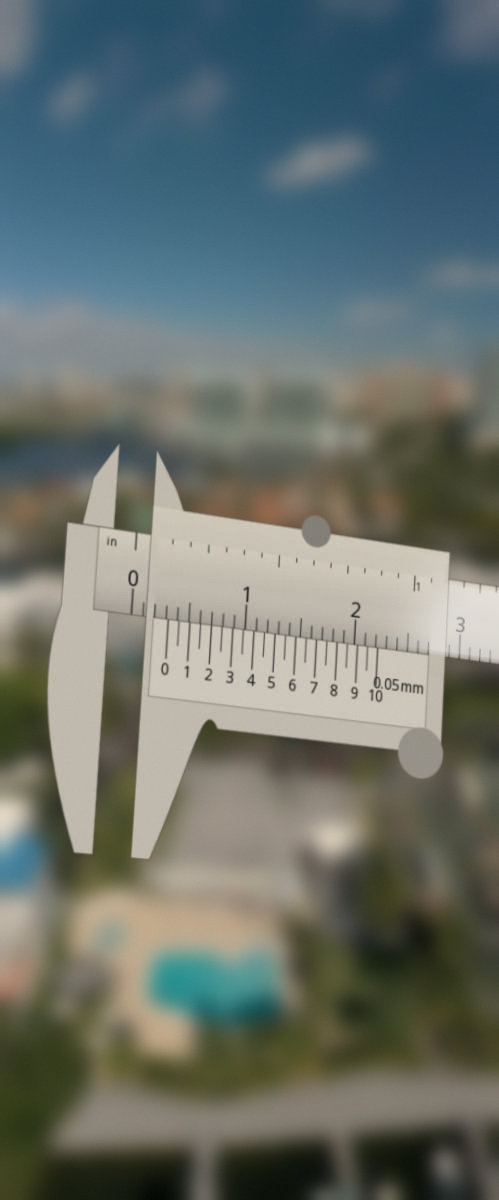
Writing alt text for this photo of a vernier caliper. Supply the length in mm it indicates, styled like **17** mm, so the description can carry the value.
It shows **3.2** mm
